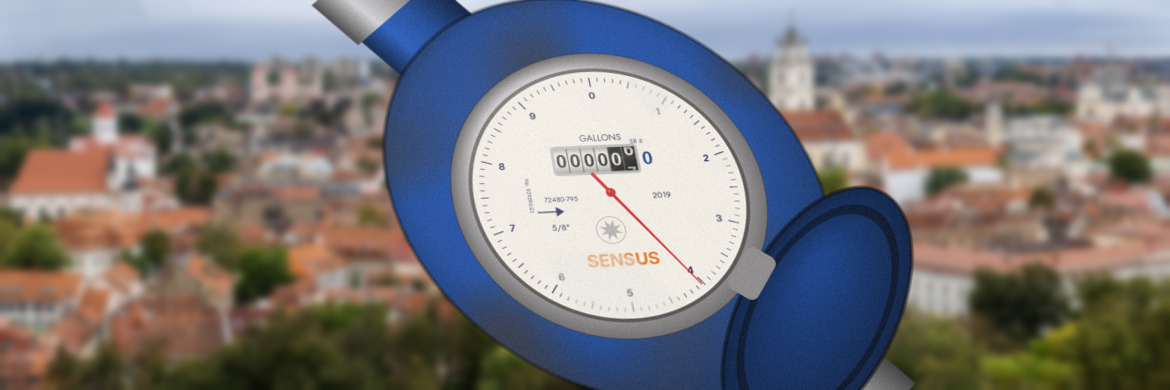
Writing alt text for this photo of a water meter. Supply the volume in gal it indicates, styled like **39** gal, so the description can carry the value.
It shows **64.0** gal
